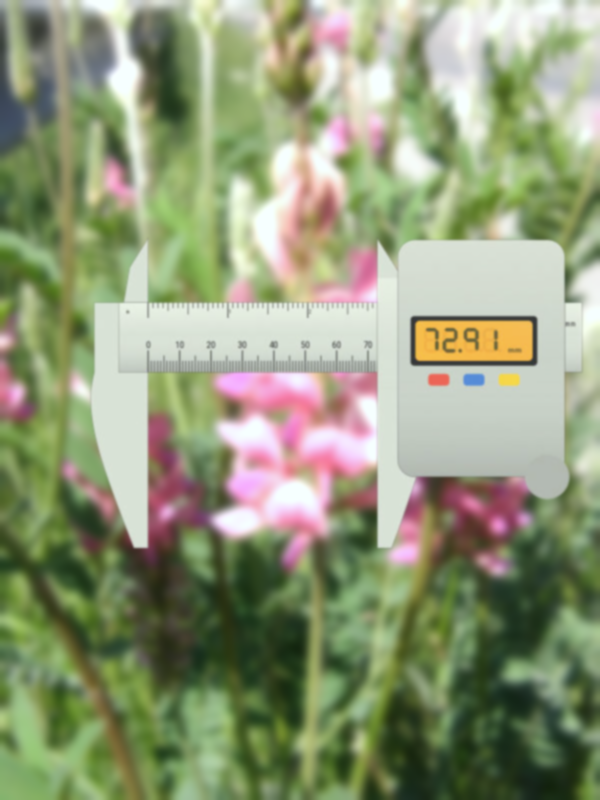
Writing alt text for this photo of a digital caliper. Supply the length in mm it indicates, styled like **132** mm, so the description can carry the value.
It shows **72.91** mm
